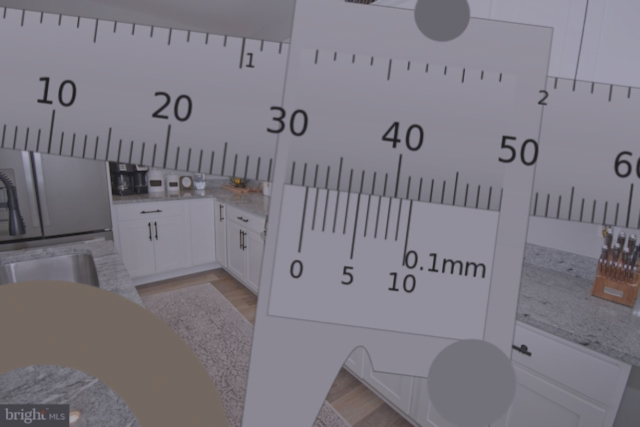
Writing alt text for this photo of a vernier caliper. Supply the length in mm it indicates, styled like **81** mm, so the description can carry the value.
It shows **32.4** mm
